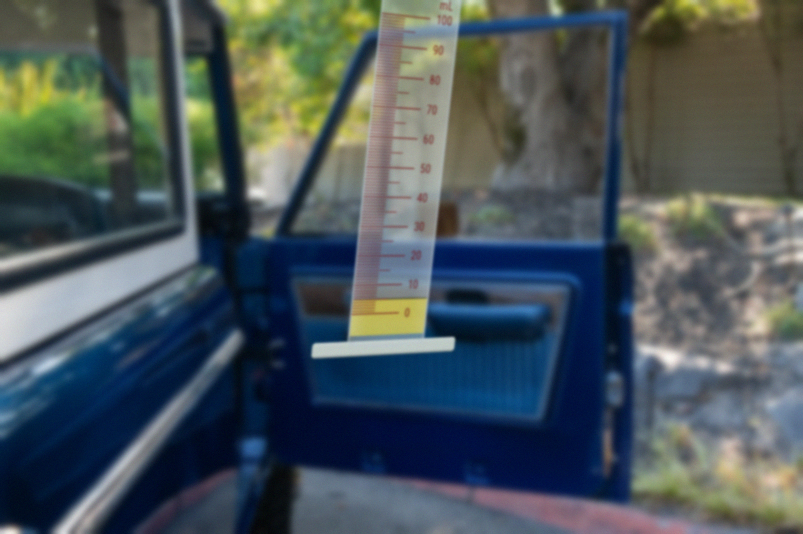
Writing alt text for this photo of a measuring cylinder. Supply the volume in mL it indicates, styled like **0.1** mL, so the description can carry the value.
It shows **5** mL
